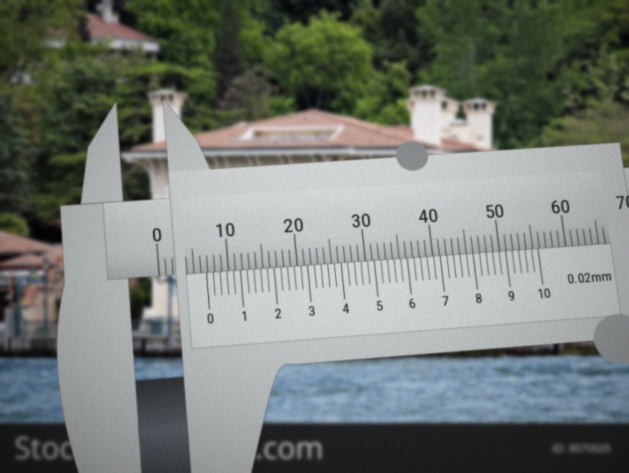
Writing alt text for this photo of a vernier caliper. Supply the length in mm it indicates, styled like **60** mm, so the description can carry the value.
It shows **6.8** mm
